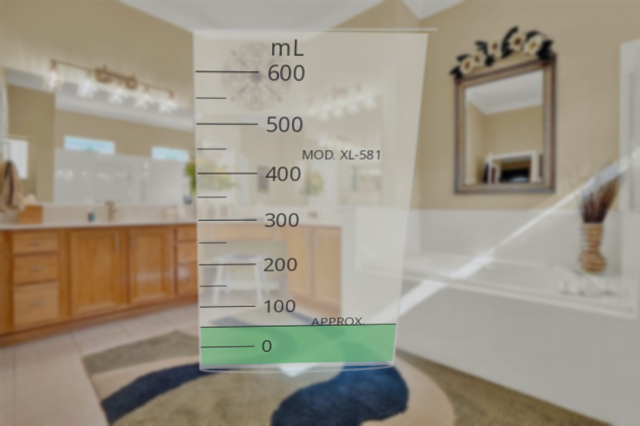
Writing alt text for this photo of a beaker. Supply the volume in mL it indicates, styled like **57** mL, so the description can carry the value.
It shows **50** mL
